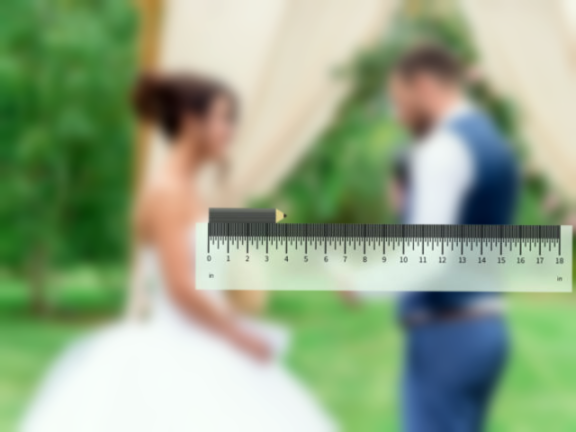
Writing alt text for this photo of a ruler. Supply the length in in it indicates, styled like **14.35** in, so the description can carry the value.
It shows **4** in
